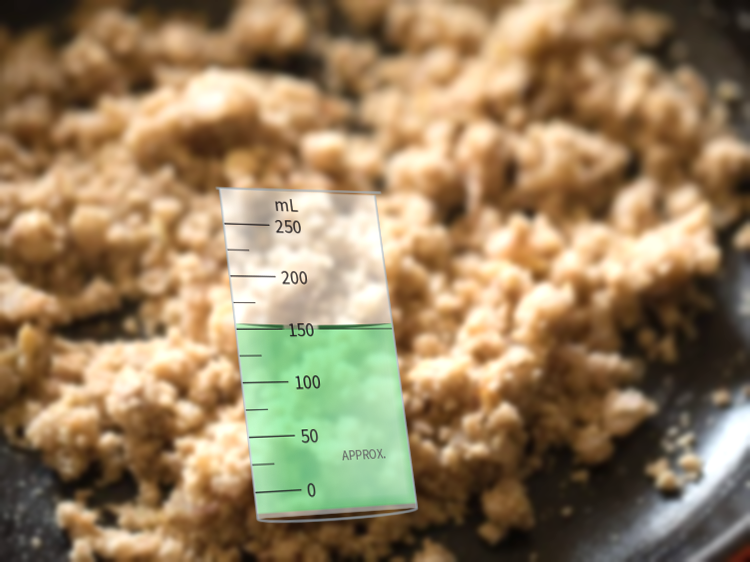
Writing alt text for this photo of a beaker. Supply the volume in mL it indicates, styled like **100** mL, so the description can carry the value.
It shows **150** mL
